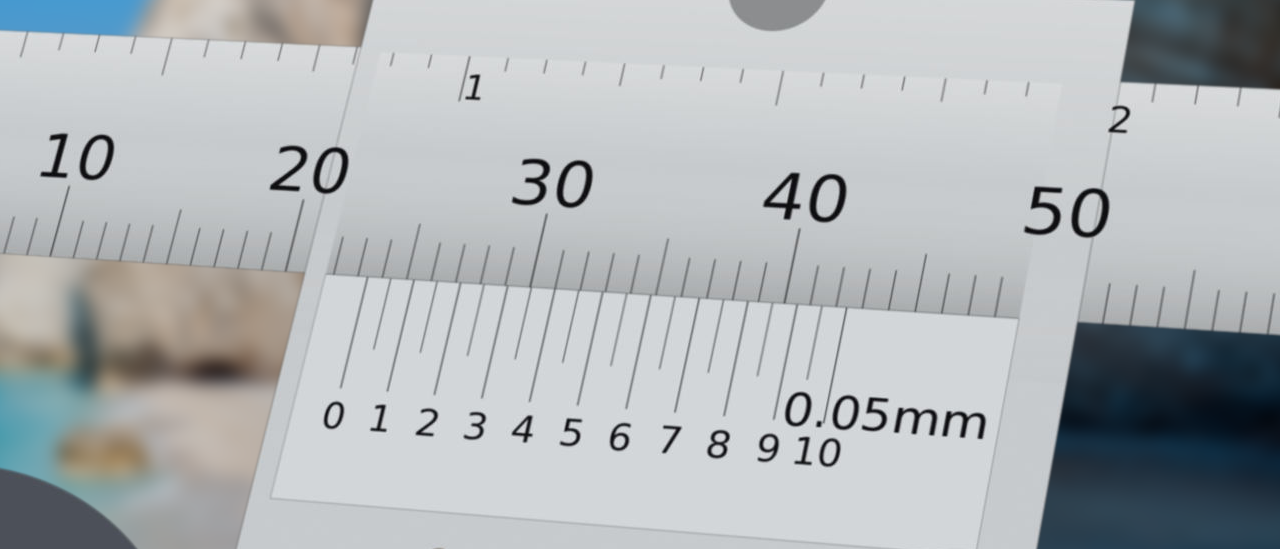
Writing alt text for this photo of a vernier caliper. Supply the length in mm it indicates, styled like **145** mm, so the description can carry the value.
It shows **23.4** mm
